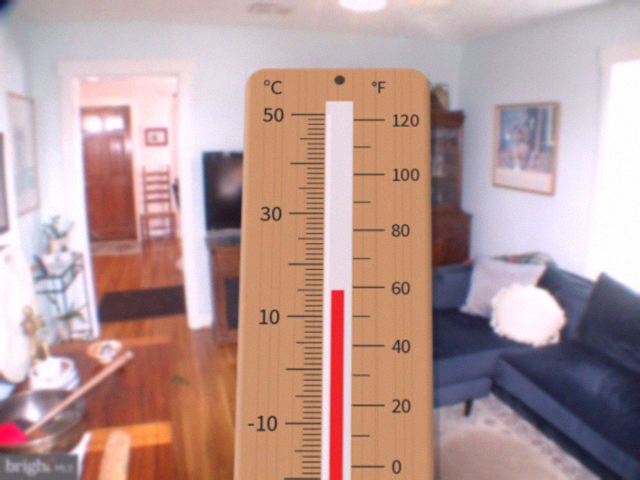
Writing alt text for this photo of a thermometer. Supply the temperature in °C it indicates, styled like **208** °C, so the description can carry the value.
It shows **15** °C
